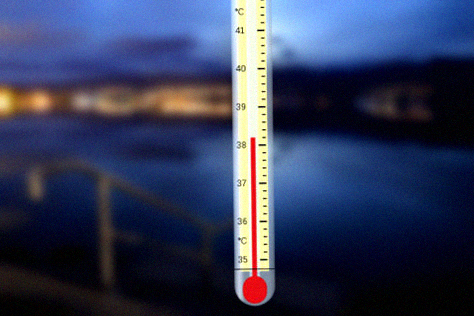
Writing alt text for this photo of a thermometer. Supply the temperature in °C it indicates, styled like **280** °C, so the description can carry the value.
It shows **38.2** °C
